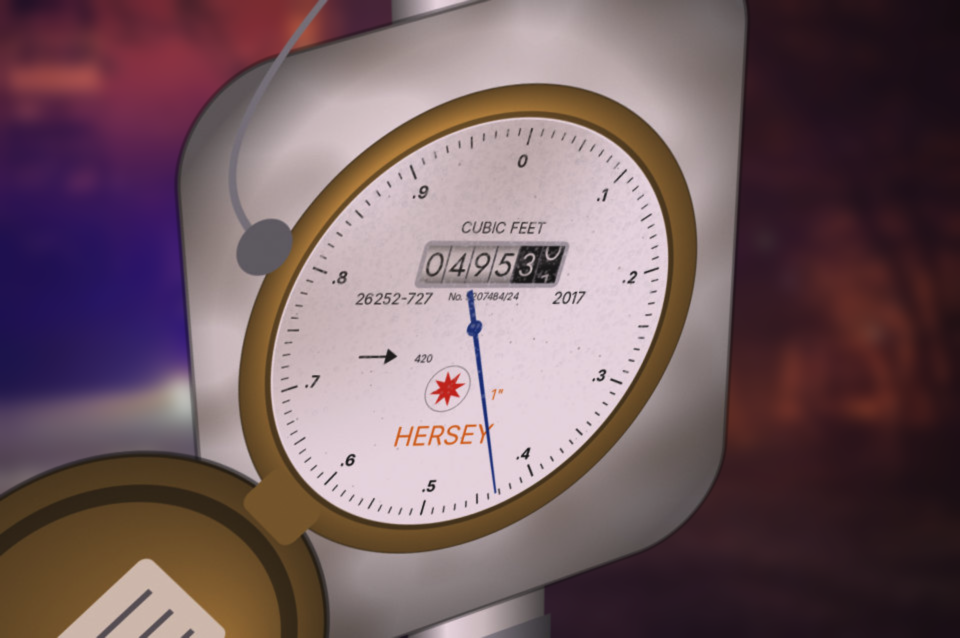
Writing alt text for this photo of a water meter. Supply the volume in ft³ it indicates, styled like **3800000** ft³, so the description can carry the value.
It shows **49530.43** ft³
